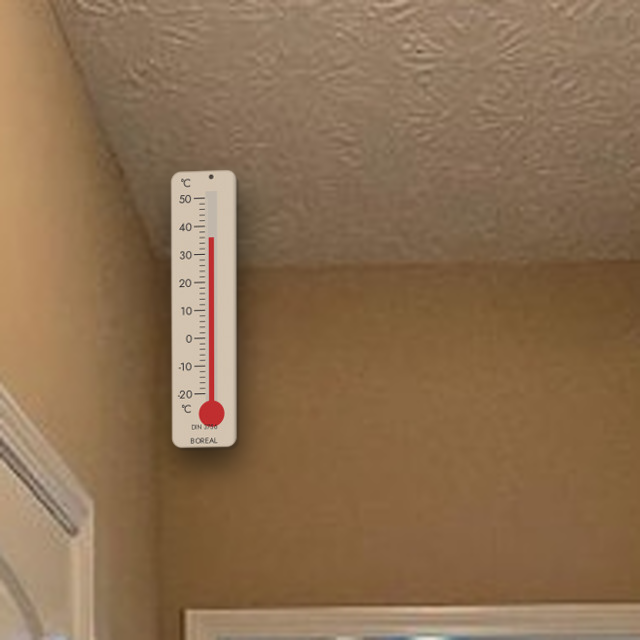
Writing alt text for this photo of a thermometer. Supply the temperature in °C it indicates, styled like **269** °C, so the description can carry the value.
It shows **36** °C
